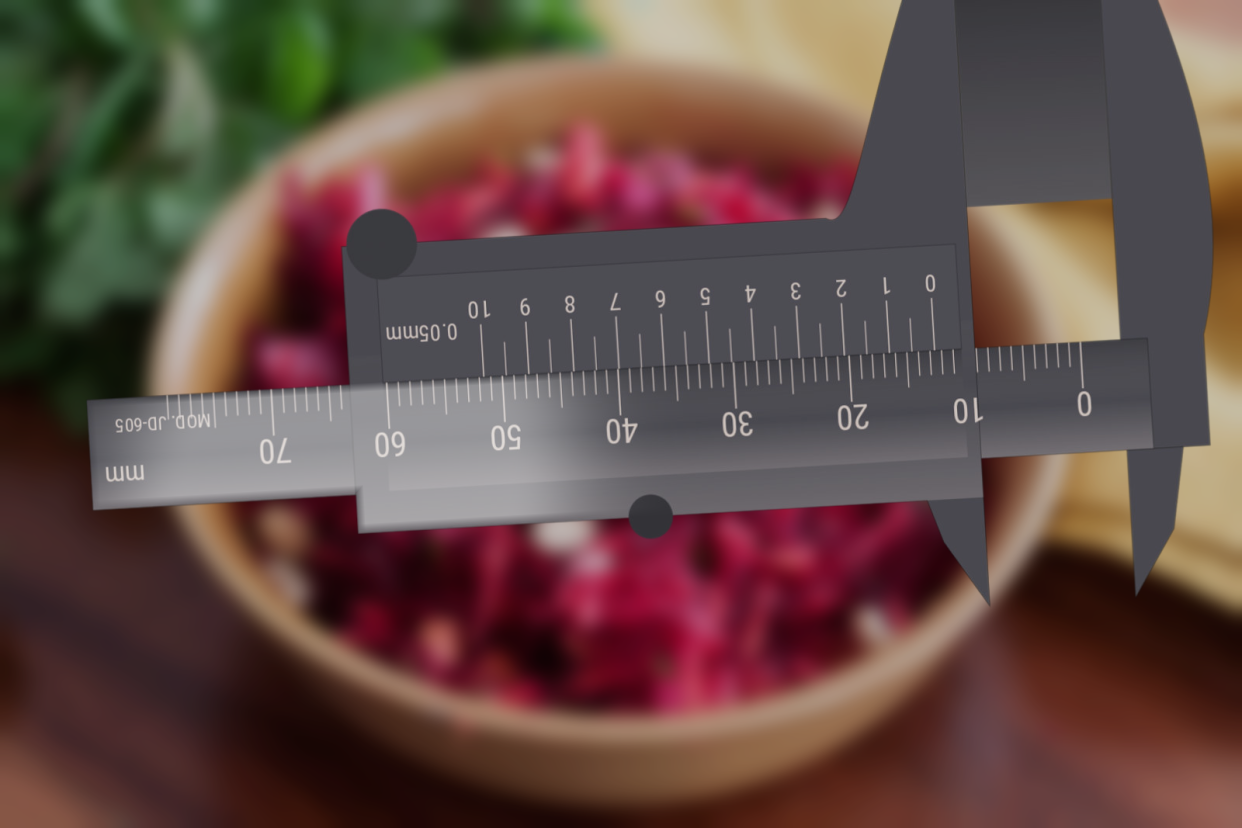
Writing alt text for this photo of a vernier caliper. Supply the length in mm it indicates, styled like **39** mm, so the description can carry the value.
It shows **12.6** mm
